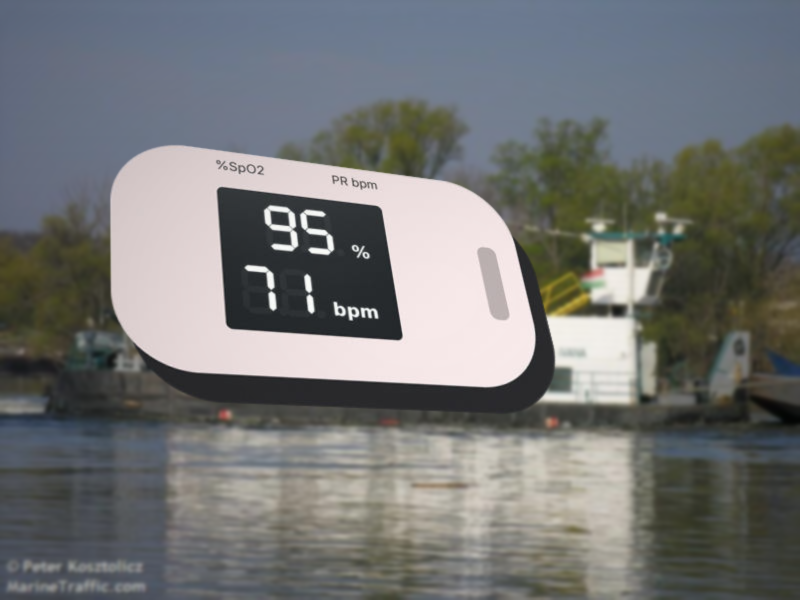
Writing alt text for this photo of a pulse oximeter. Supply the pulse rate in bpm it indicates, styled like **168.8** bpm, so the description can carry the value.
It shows **71** bpm
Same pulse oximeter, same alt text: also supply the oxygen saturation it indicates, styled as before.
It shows **95** %
